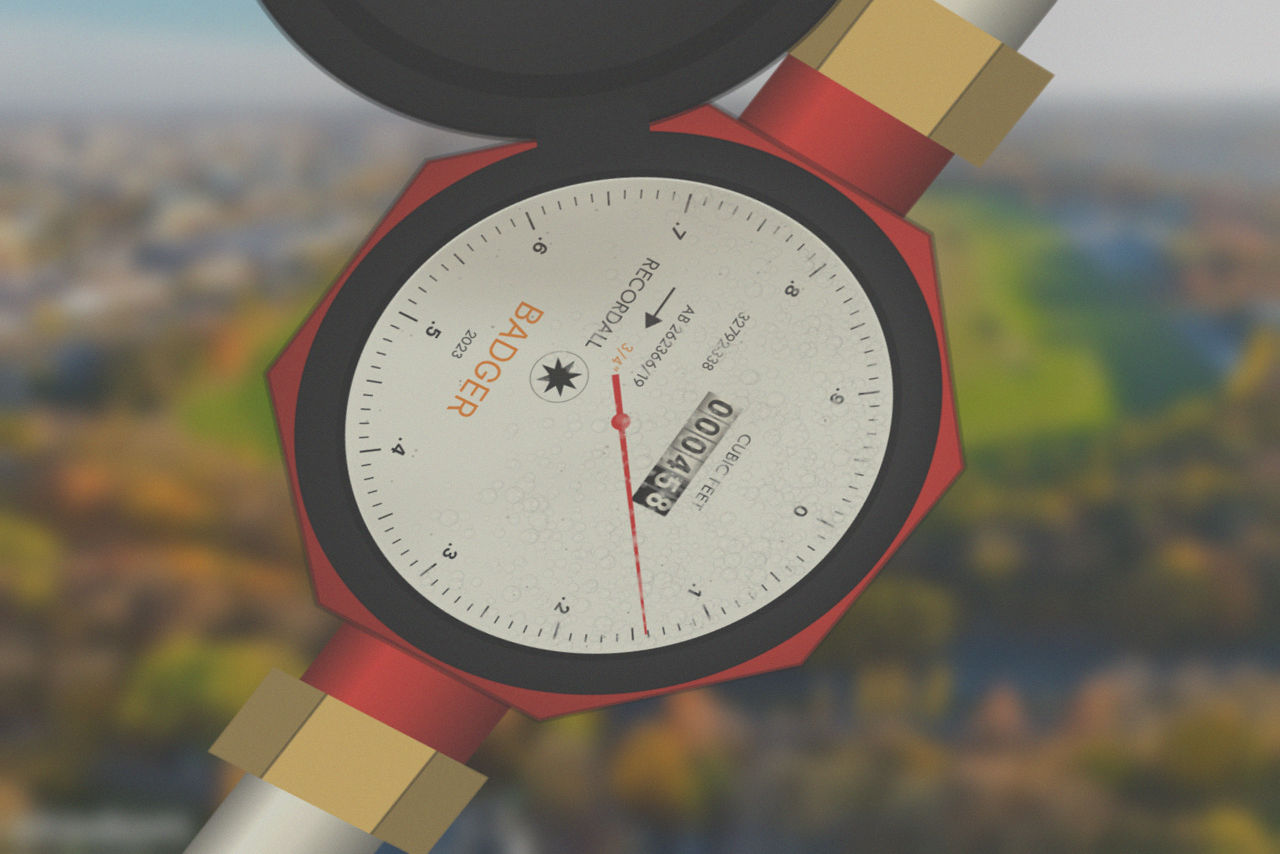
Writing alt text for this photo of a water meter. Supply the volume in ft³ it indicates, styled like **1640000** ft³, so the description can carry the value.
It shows **458.14** ft³
